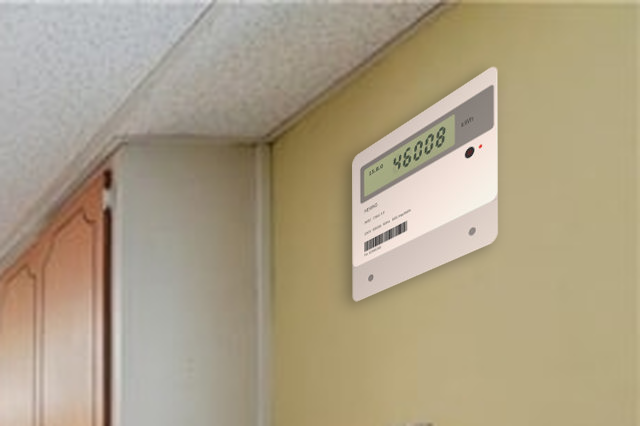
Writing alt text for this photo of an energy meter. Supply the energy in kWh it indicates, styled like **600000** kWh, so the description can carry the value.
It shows **46008** kWh
